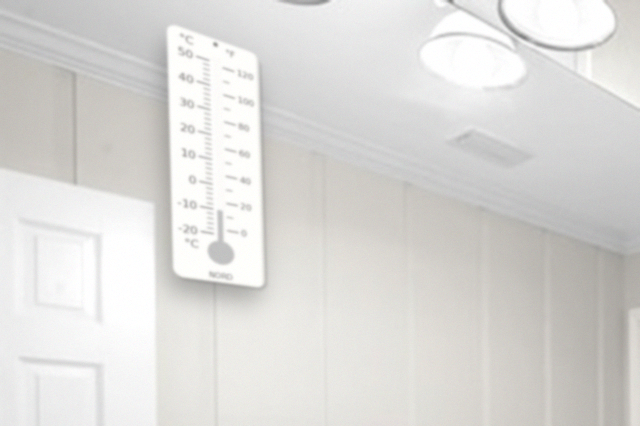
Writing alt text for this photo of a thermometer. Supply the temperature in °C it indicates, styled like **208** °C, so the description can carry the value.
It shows **-10** °C
